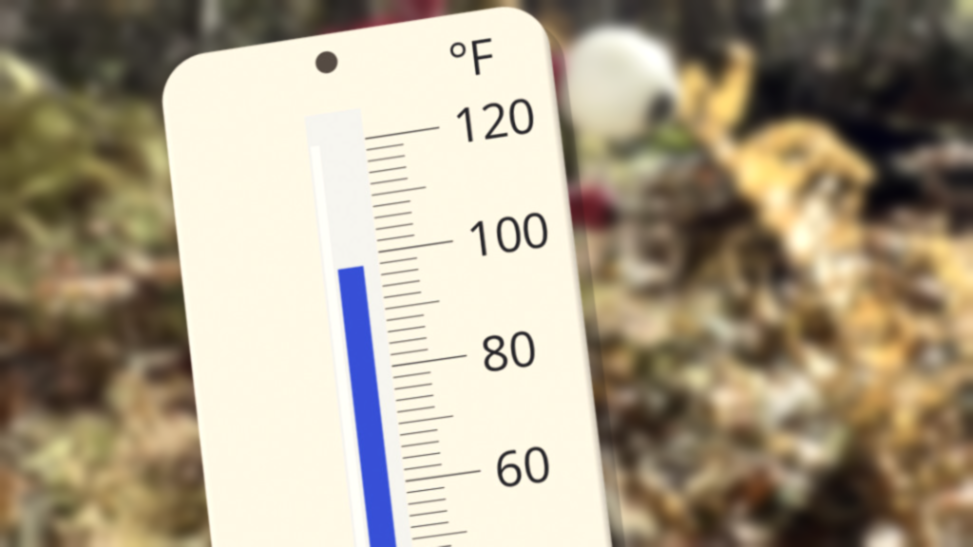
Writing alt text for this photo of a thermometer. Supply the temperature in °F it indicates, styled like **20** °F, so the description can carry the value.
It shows **98** °F
